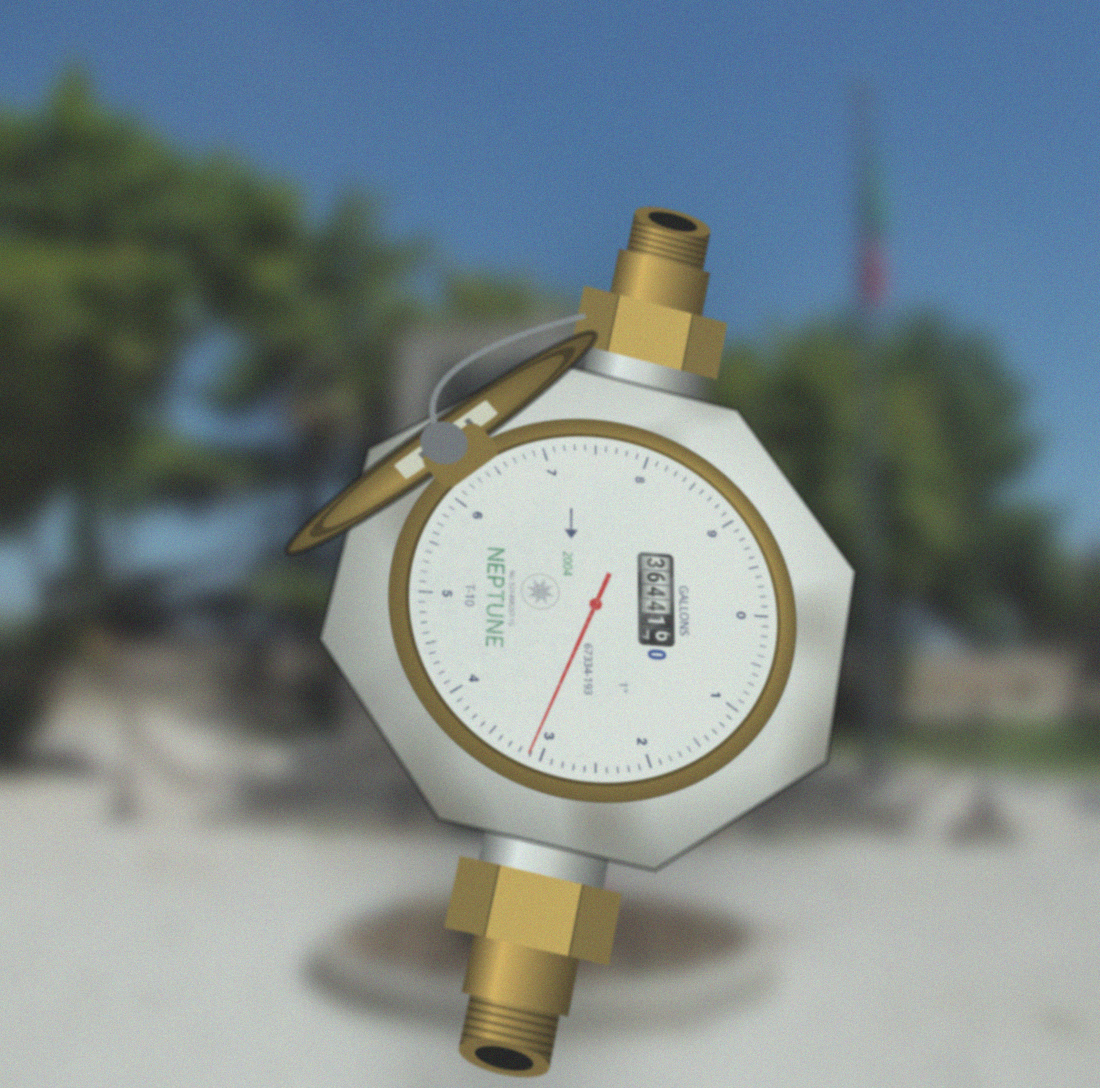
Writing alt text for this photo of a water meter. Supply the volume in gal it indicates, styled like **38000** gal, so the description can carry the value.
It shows **3644163.1** gal
